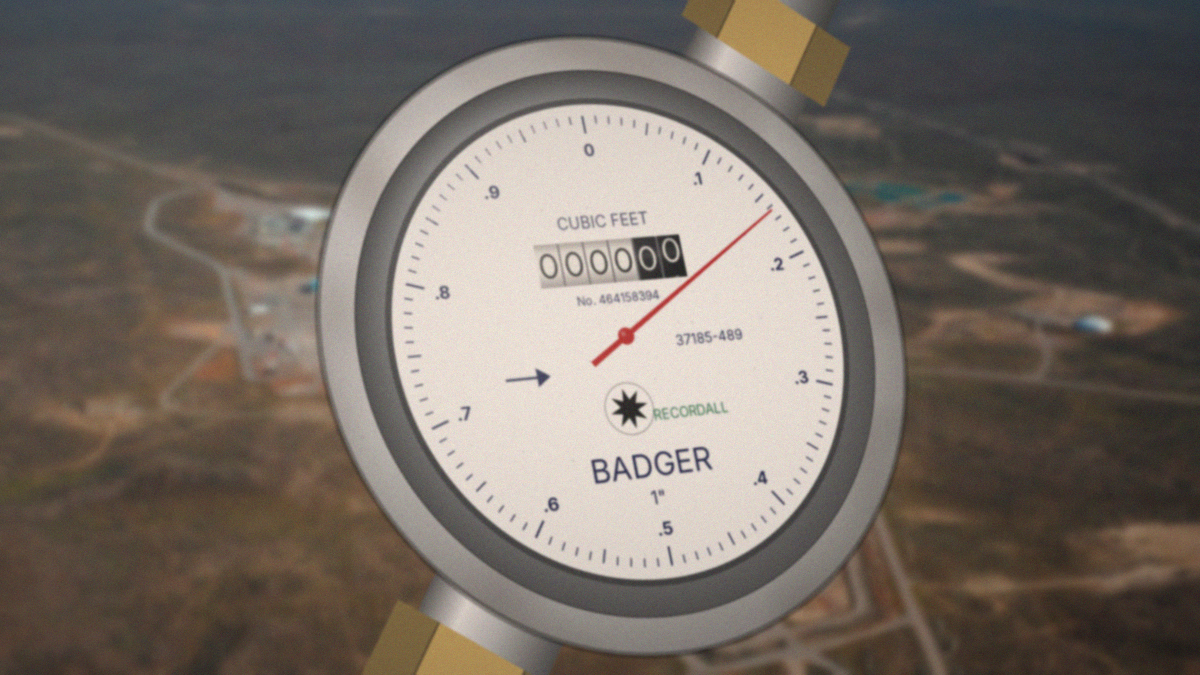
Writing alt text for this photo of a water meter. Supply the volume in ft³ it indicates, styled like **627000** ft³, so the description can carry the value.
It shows **0.16** ft³
